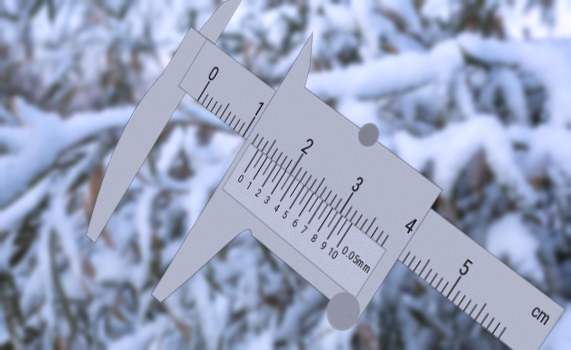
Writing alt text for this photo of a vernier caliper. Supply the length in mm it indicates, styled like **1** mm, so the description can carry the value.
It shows **13.4** mm
